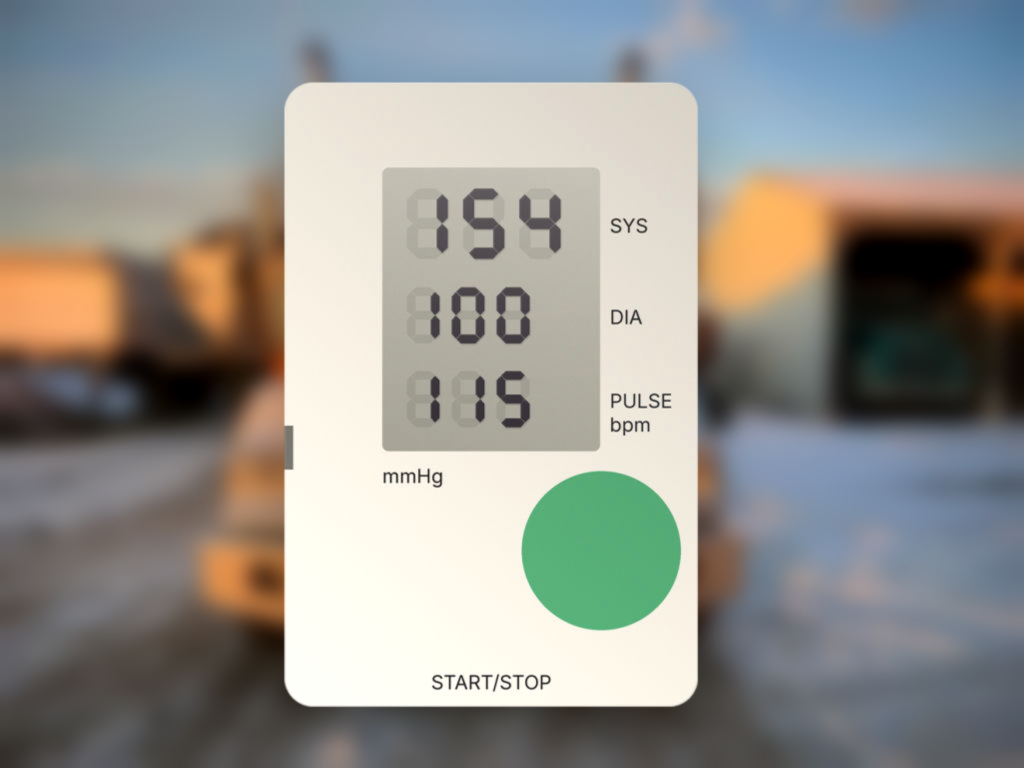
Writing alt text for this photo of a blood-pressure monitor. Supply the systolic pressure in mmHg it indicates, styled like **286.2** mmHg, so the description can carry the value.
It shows **154** mmHg
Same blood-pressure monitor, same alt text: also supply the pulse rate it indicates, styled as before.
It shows **115** bpm
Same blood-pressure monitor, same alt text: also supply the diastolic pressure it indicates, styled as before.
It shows **100** mmHg
